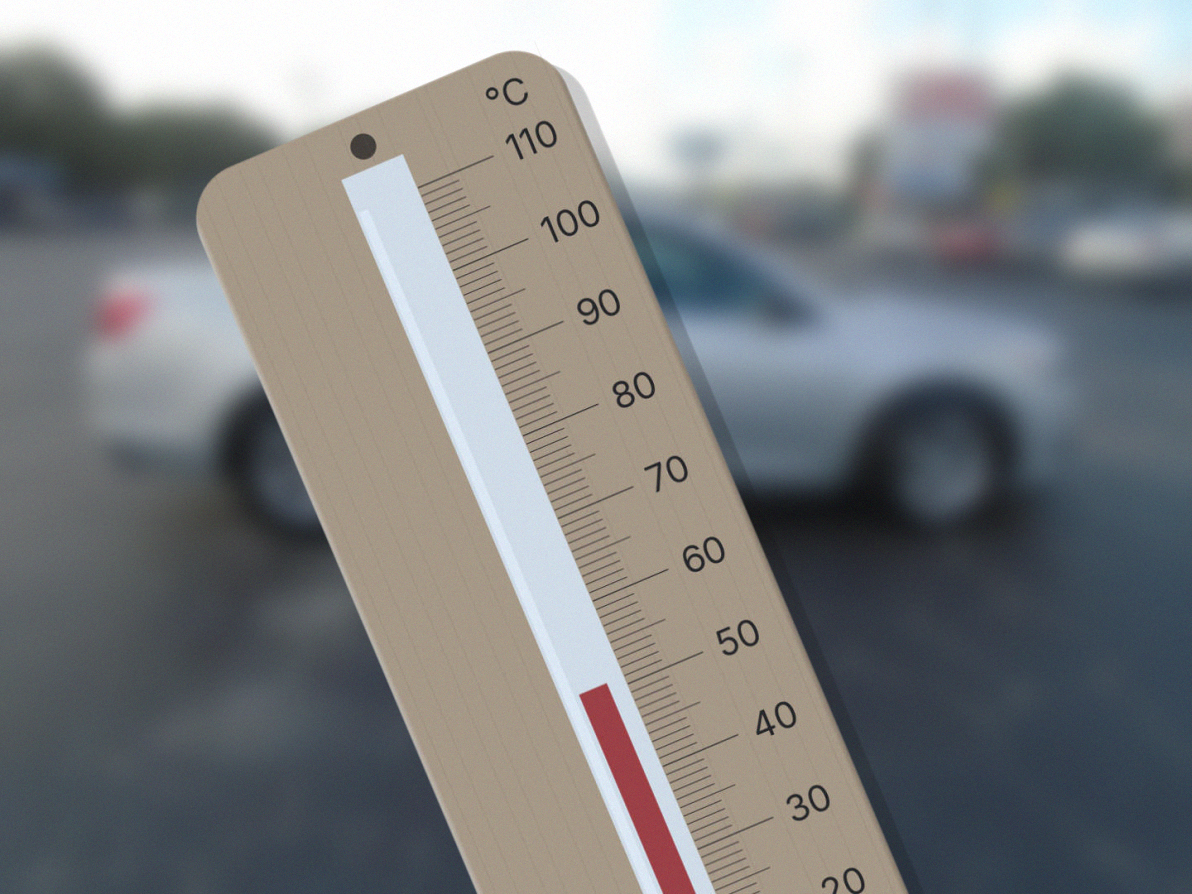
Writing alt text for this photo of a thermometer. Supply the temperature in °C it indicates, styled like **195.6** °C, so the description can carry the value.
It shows **51** °C
